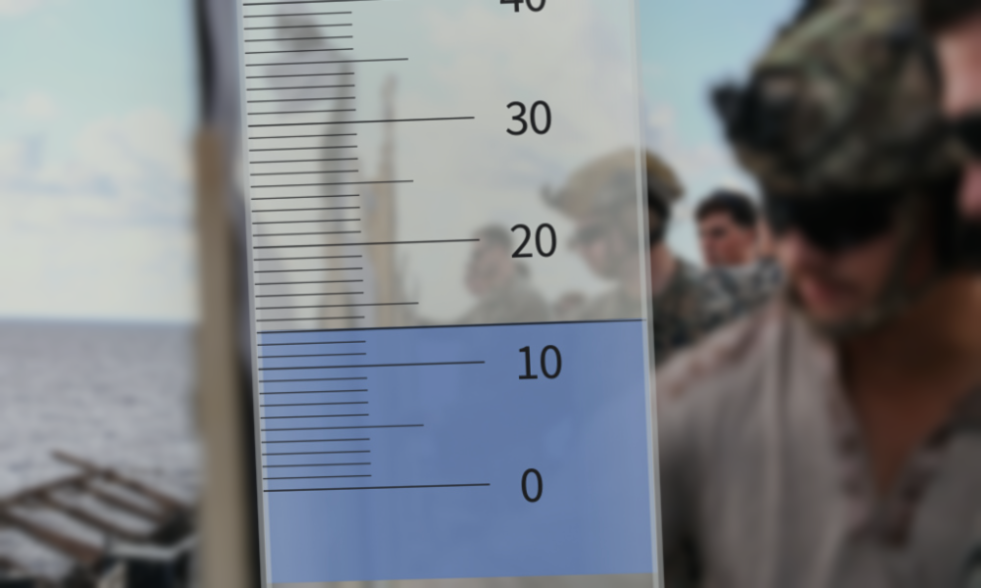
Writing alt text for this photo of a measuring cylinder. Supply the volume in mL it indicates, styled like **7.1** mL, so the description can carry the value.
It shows **13** mL
